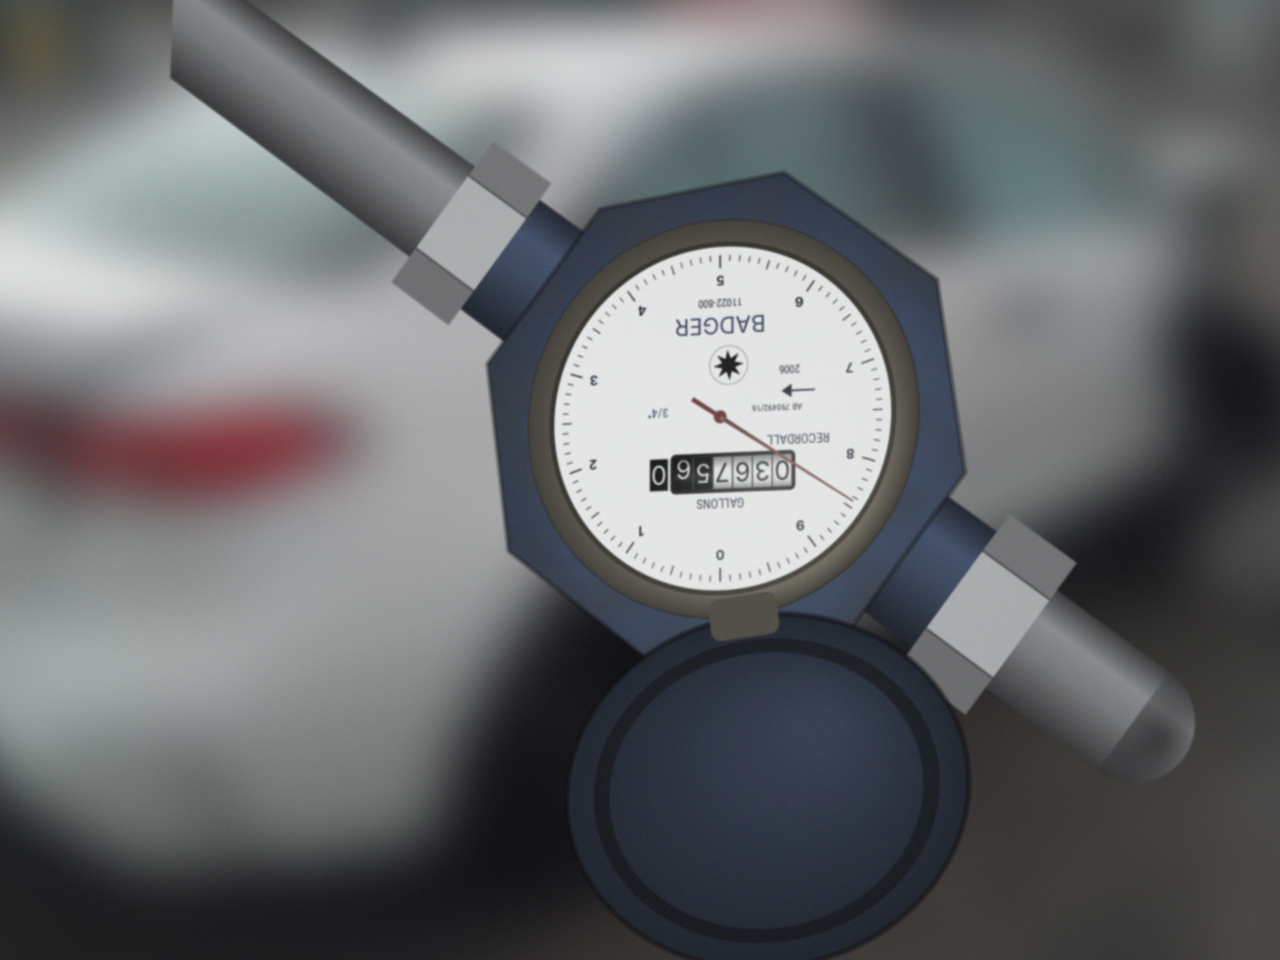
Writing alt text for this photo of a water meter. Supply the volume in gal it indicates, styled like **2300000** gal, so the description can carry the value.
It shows **367558.4** gal
